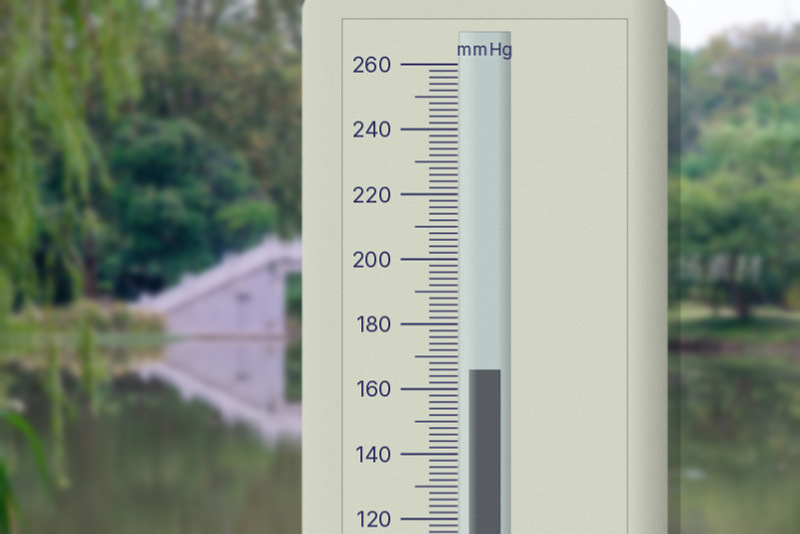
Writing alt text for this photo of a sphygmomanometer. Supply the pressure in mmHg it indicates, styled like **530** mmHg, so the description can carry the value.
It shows **166** mmHg
